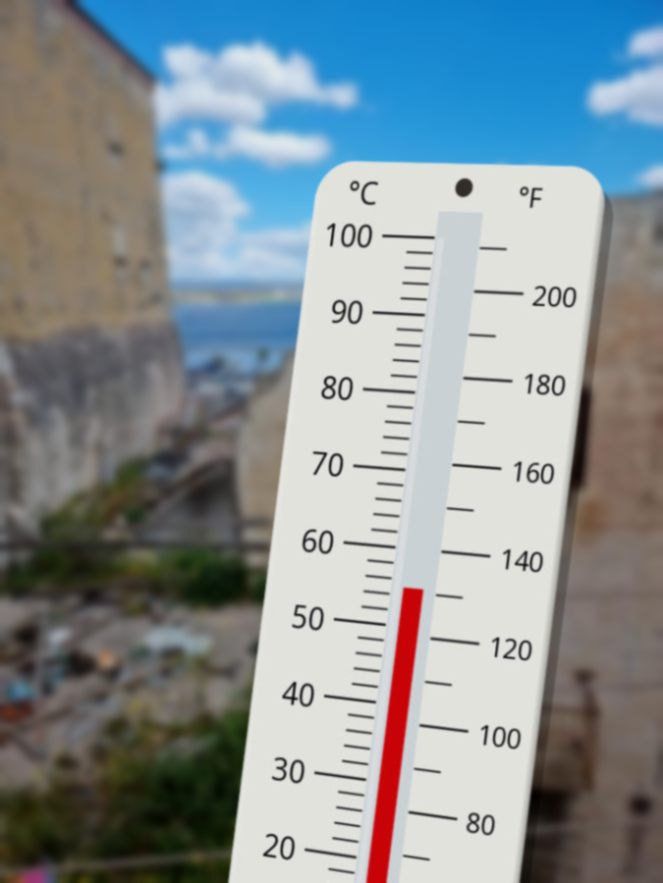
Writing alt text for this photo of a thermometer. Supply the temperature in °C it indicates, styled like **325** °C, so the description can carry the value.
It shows **55** °C
